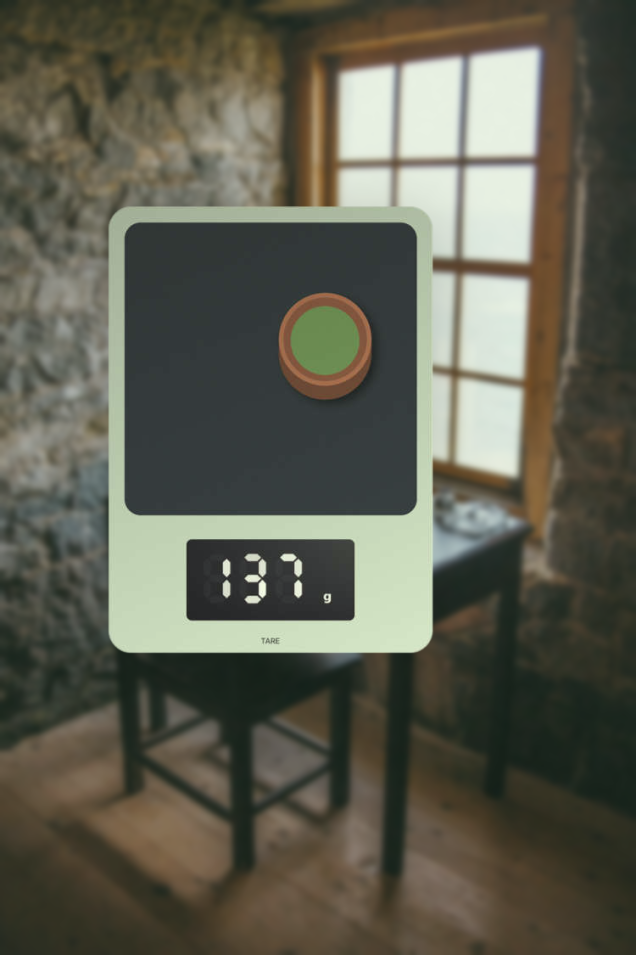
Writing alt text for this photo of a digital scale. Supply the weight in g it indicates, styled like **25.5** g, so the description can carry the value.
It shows **137** g
